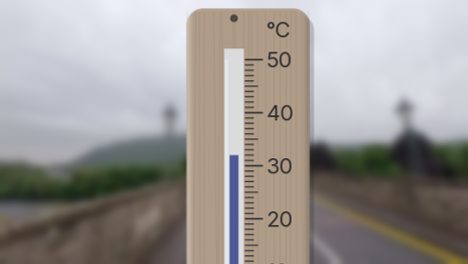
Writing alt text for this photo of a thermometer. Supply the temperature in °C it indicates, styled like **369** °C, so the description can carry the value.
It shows **32** °C
